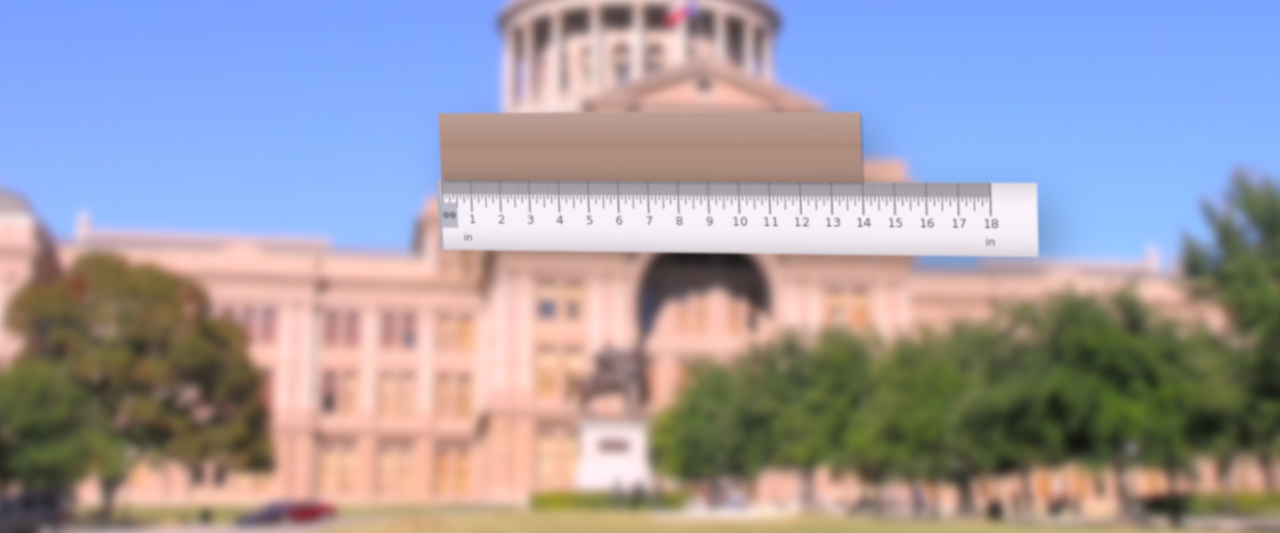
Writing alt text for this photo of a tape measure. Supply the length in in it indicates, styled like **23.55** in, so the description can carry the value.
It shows **14** in
